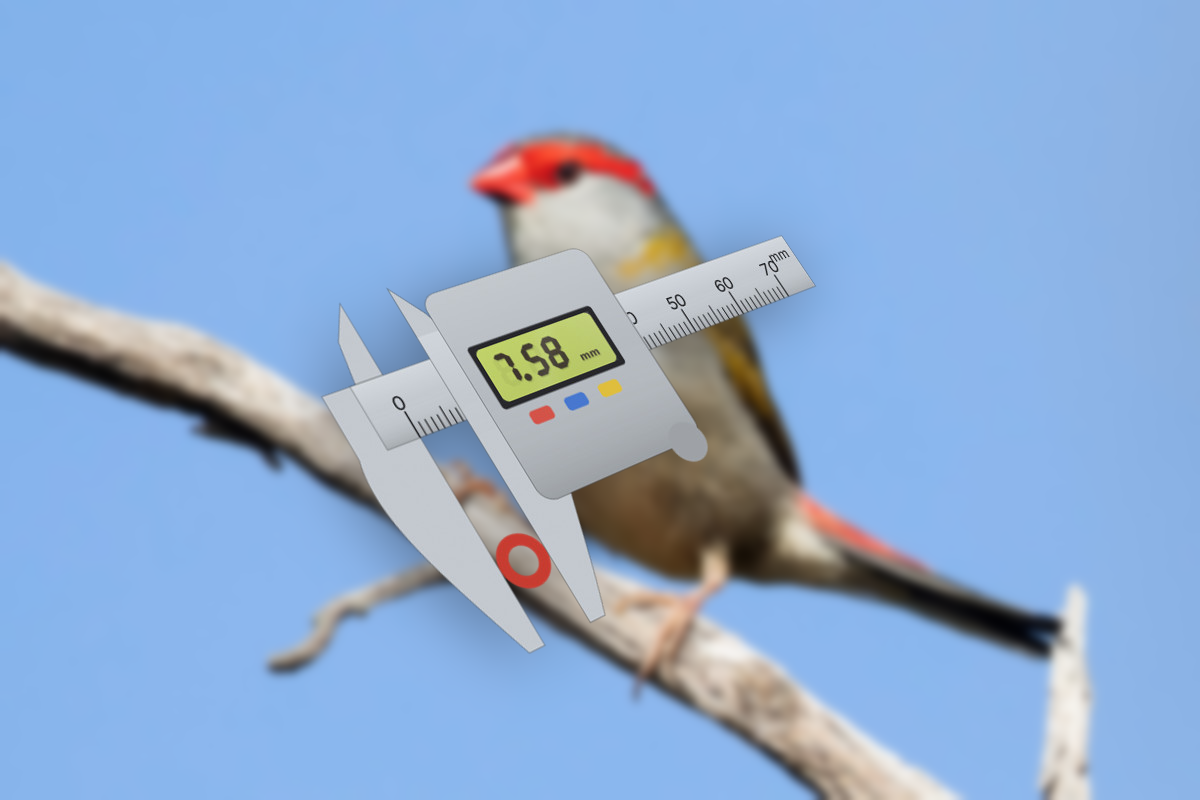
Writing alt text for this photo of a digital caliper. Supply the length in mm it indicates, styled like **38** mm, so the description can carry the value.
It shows **7.58** mm
